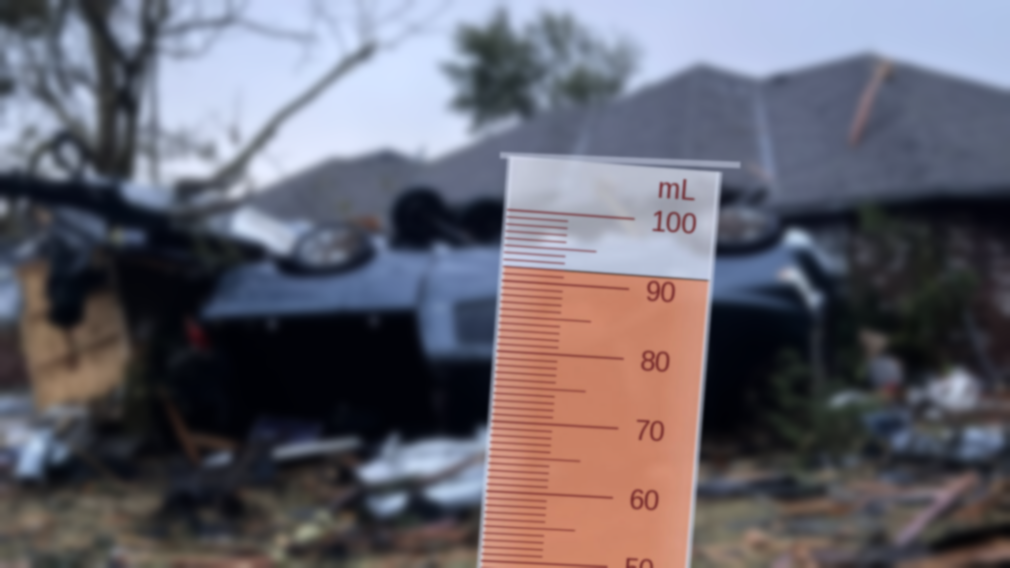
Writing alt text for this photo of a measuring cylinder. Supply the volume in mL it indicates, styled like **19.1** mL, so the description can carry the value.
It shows **92** mL
